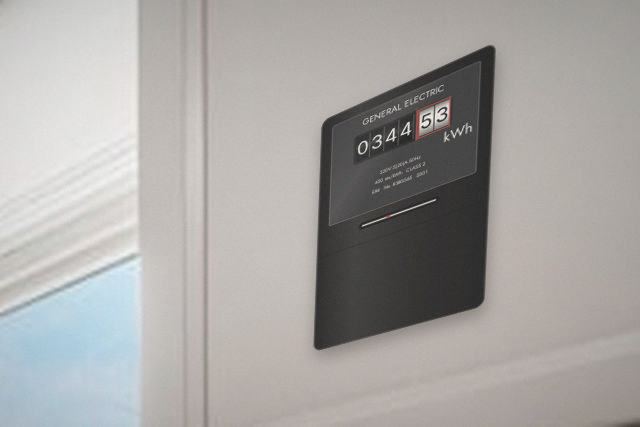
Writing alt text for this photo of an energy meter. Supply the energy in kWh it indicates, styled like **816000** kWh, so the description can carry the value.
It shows **344.53** kWh
